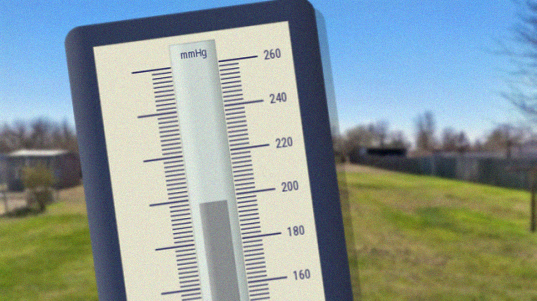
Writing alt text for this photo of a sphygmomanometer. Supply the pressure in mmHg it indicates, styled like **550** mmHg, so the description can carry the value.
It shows **198** mmHg
